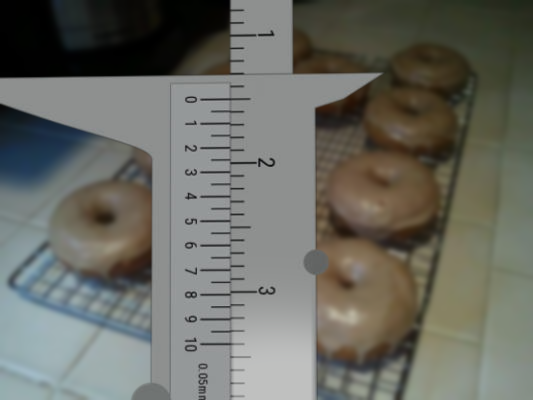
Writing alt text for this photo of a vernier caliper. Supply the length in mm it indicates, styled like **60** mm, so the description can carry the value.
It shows **15.0** mm
